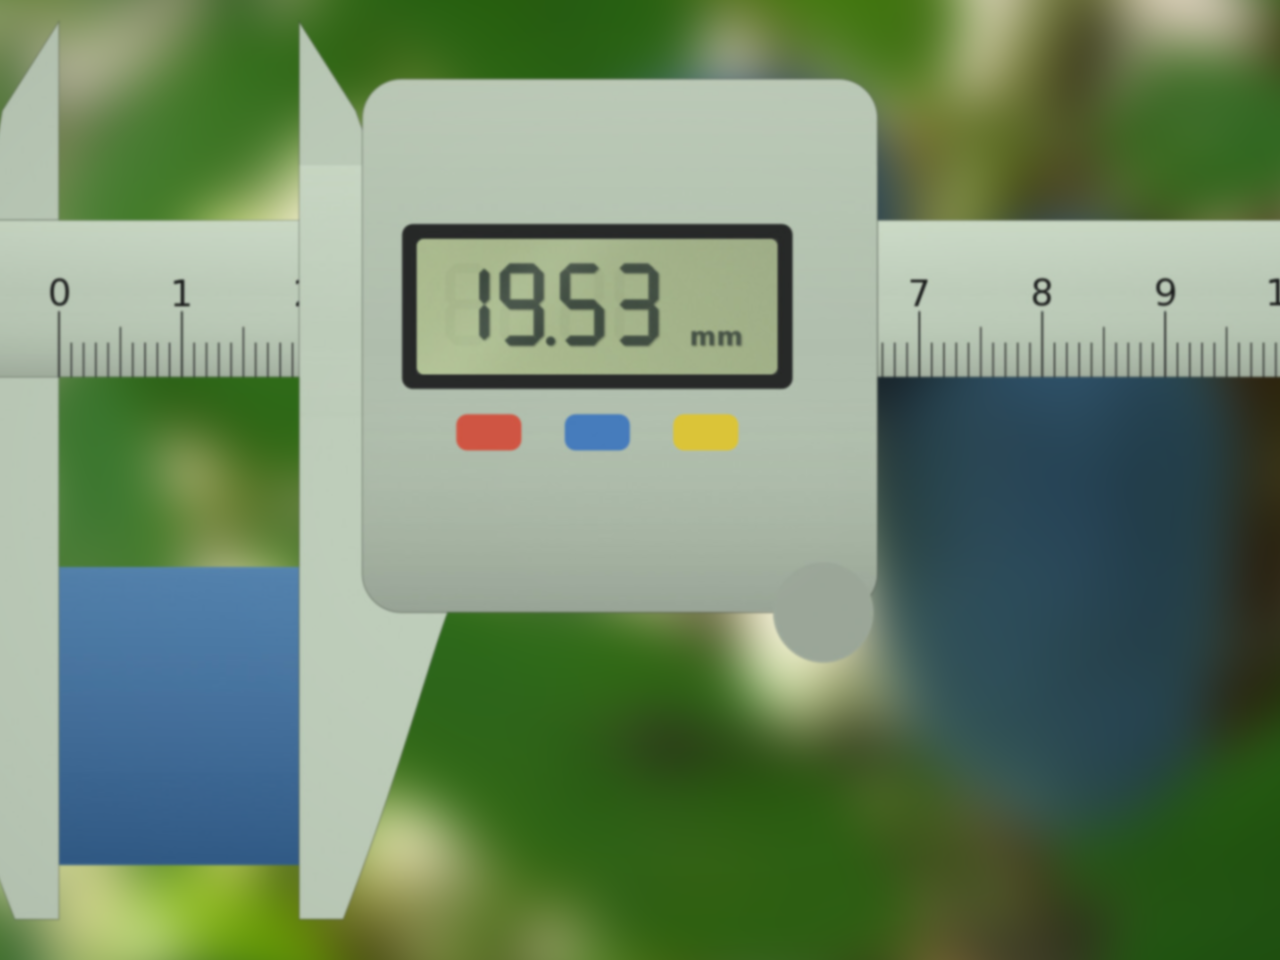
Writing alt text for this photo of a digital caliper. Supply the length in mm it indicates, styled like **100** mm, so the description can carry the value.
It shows **19.53** mm
